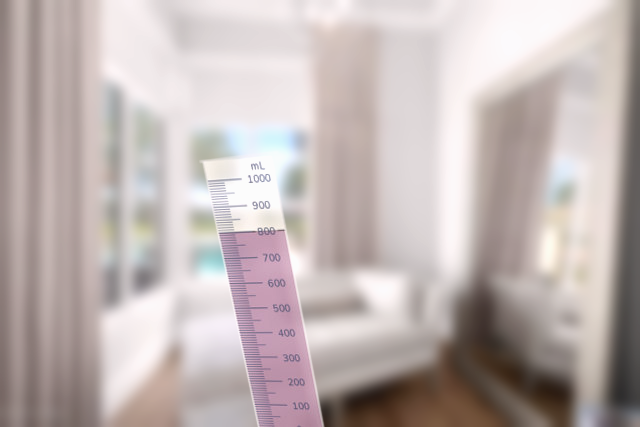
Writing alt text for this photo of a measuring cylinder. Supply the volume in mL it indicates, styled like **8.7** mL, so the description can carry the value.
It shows **800** mL
